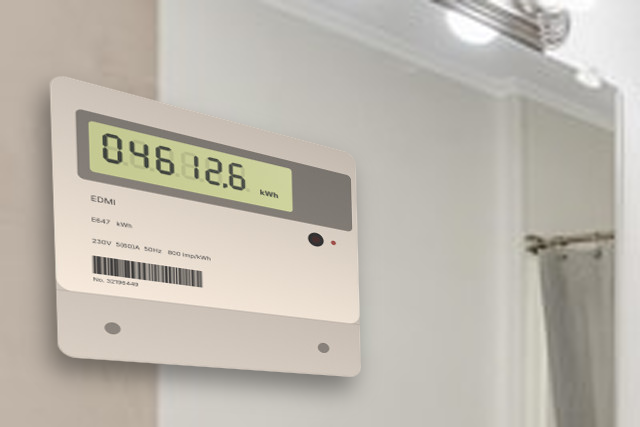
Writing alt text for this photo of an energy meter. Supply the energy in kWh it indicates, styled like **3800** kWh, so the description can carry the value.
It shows **4612.6** kWh
